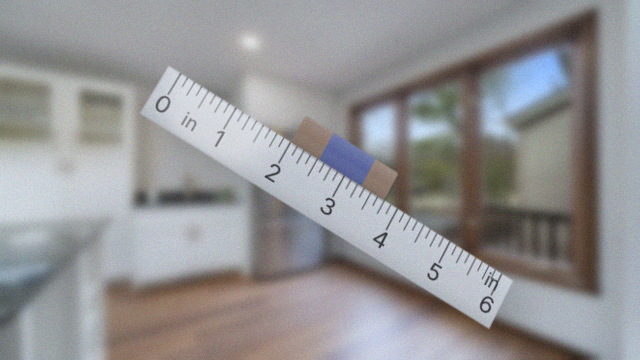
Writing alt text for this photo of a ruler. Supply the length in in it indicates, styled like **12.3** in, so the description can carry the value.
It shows **1.75** in
